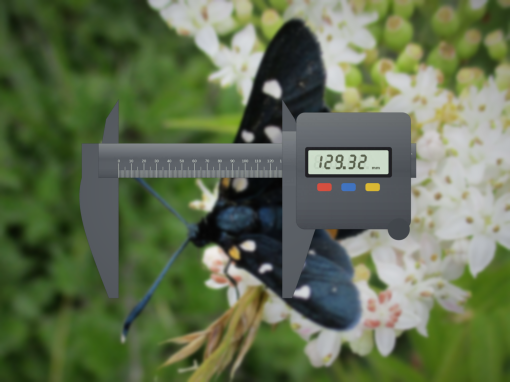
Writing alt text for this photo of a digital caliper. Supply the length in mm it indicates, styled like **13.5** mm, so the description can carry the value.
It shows **129.32** mm
